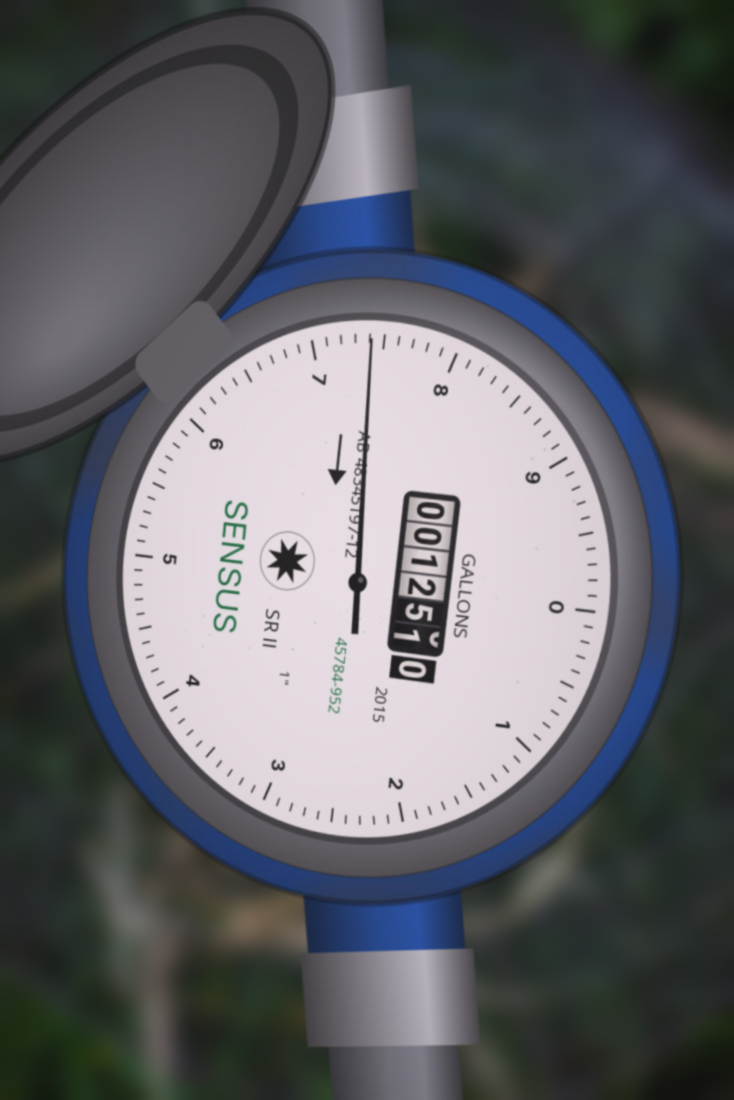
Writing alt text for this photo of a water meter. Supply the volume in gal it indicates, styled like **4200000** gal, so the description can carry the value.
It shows **12507.4** gal
